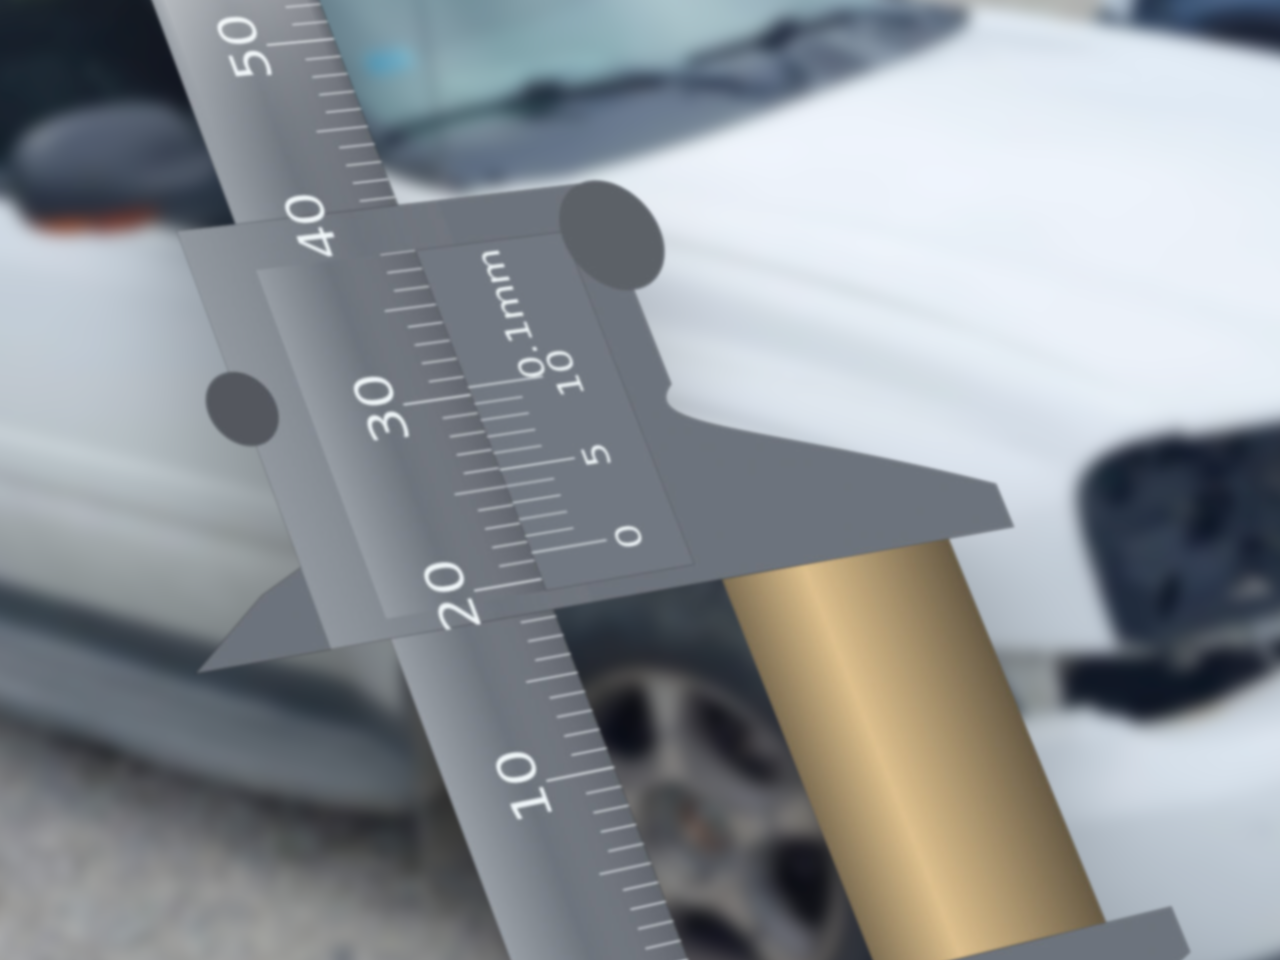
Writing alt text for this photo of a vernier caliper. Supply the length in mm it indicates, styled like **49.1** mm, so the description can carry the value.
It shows **21.4** mm
